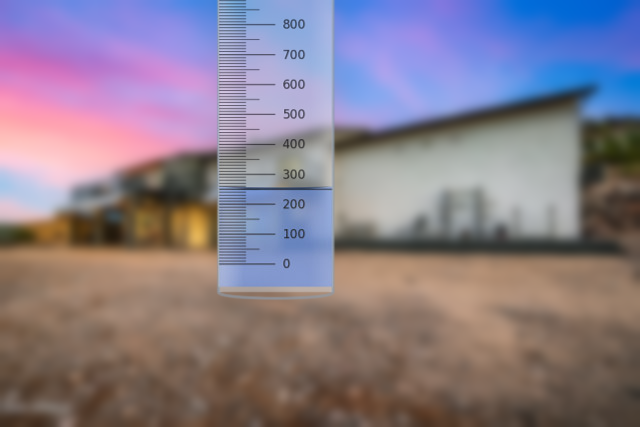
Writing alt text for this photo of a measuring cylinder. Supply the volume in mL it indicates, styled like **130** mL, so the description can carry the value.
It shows **250** mL
